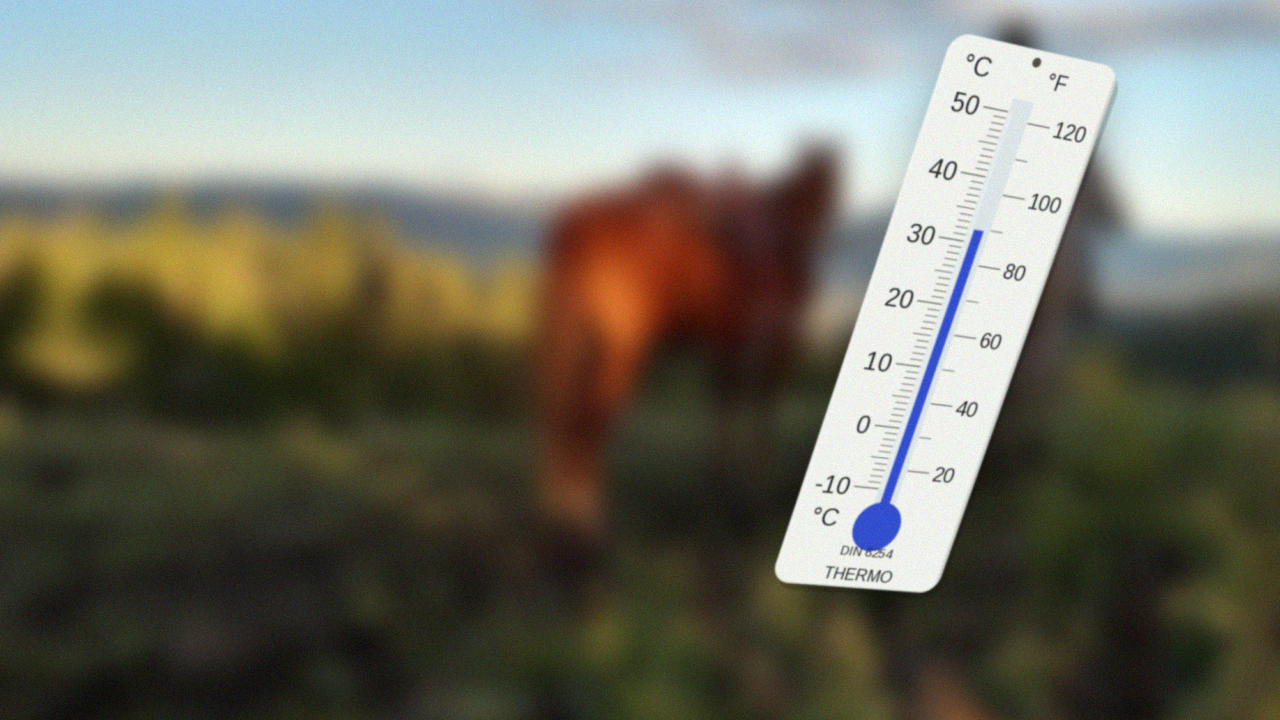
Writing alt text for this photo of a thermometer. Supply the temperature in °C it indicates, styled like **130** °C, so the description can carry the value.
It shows **32** °C
